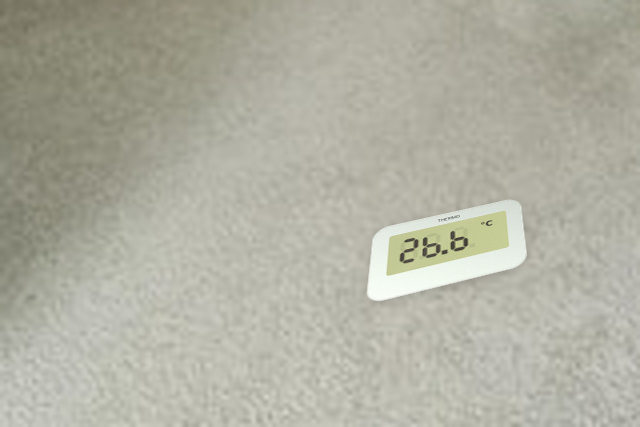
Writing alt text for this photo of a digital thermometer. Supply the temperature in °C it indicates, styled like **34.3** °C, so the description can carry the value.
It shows **26.6** °C
